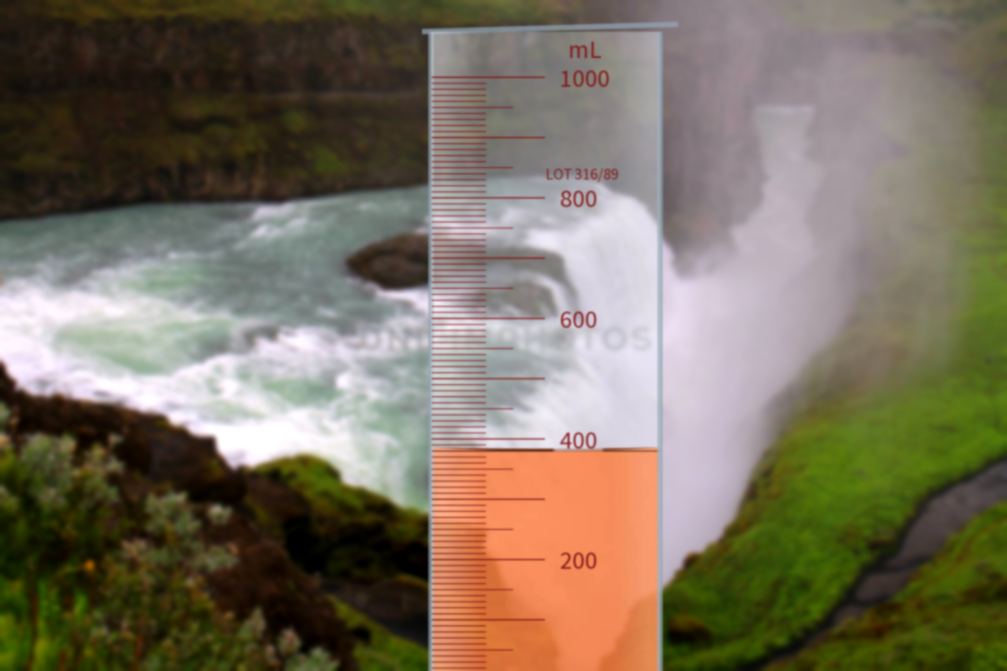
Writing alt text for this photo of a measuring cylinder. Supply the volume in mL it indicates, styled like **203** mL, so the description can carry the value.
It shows **380** mL
